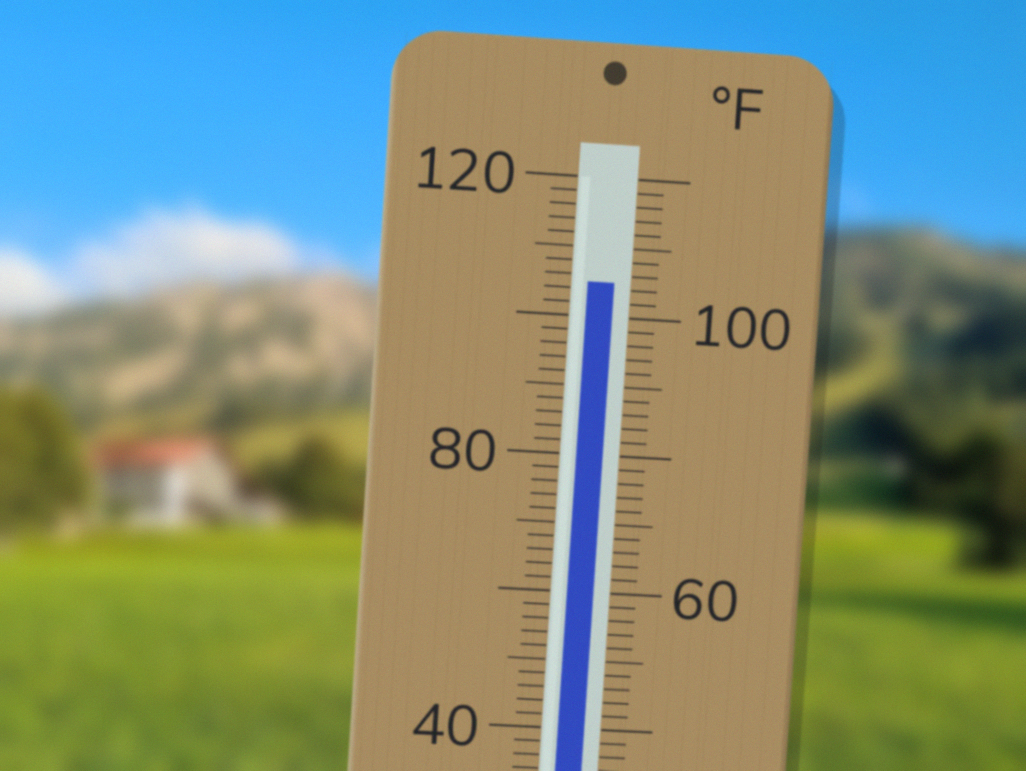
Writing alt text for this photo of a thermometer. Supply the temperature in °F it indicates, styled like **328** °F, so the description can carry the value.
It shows **105** °F
